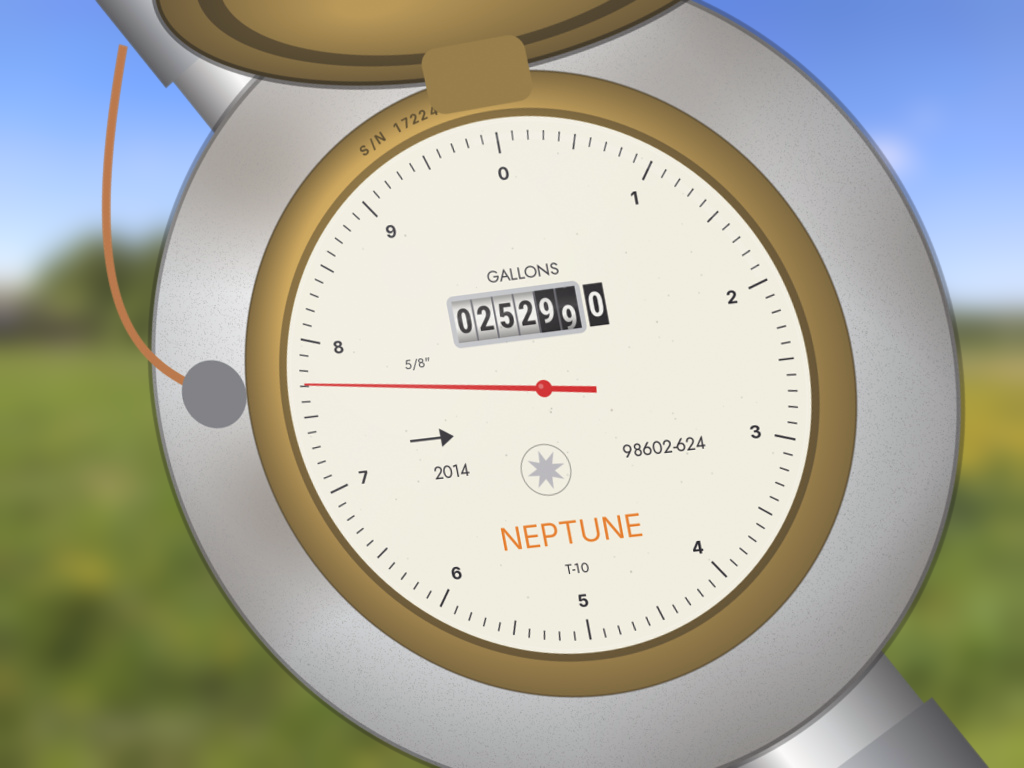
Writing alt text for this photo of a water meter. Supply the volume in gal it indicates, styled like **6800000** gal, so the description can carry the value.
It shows **252987.7** gal
